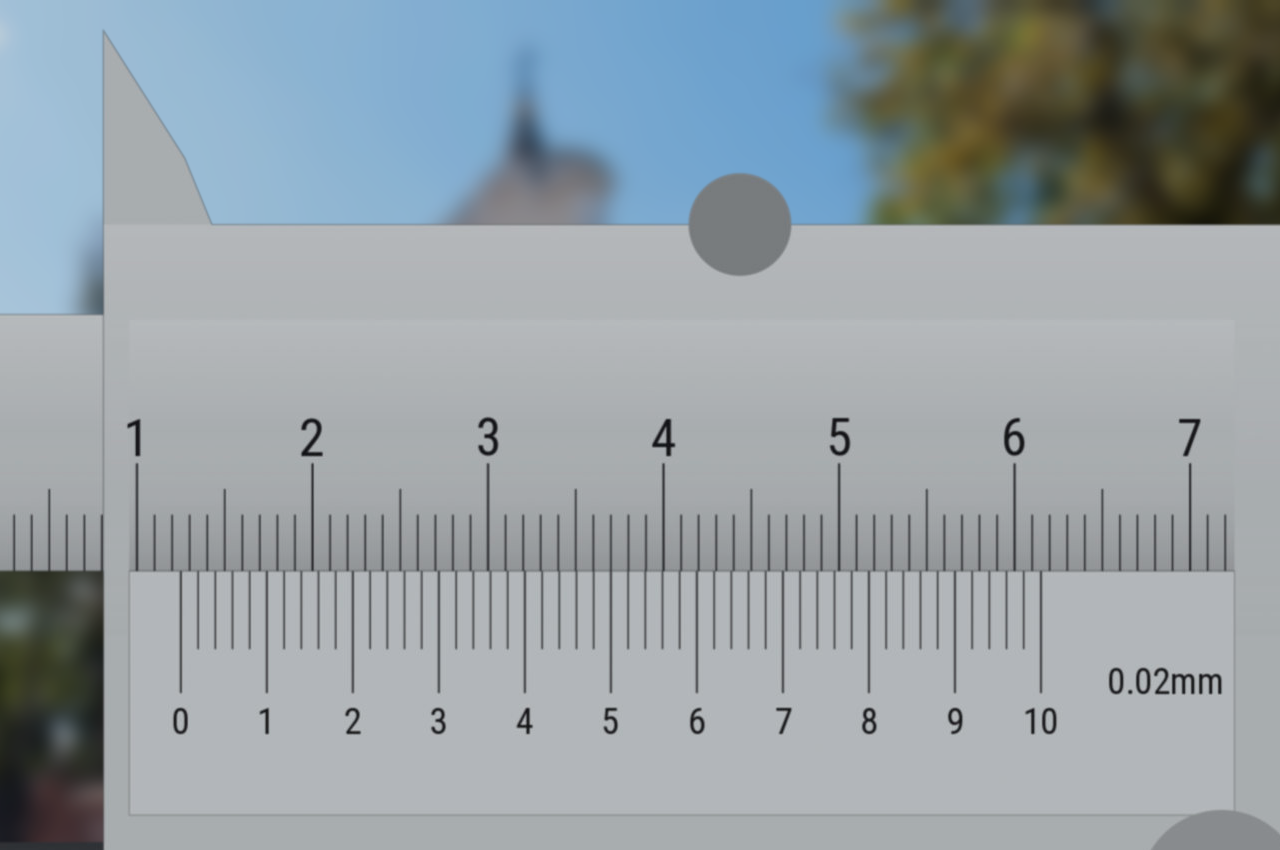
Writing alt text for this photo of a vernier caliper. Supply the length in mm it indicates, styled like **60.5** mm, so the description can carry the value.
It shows **12.5** mm
